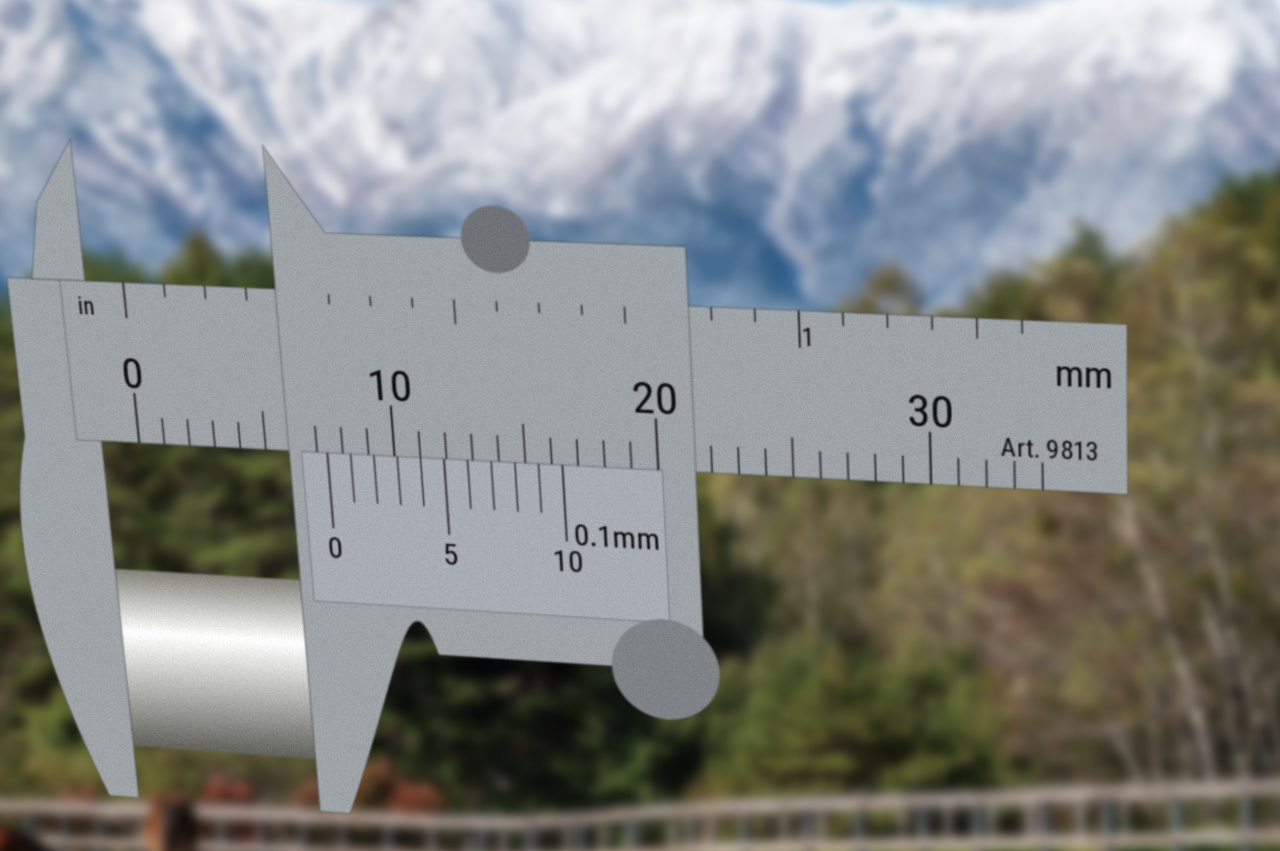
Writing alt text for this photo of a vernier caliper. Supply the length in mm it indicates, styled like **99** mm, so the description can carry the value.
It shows **7.4** mm
